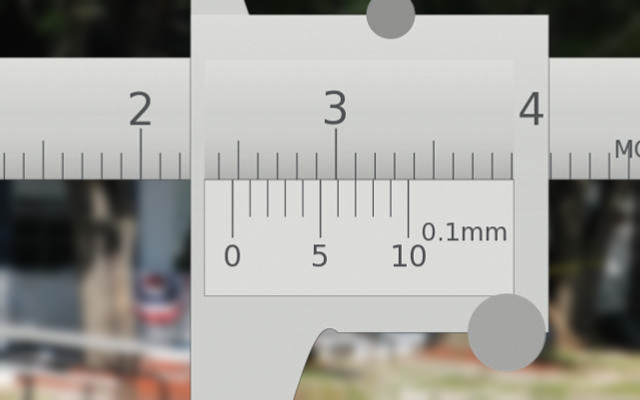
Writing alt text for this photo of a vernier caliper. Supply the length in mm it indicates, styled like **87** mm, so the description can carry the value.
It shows **24.7** mm
